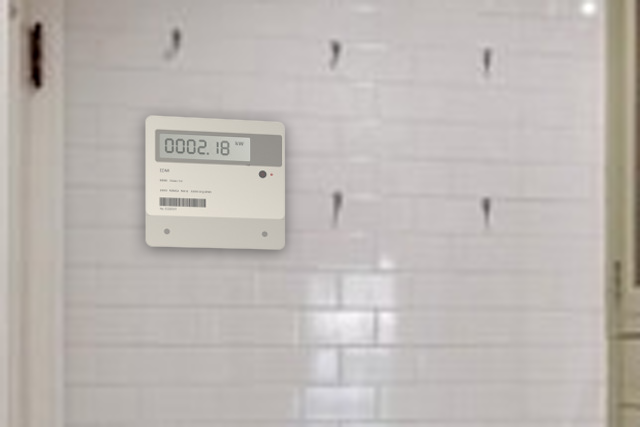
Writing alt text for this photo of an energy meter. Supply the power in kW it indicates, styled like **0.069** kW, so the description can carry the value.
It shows **2.18** kW
